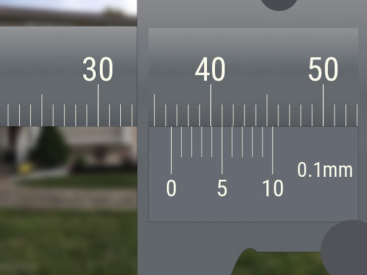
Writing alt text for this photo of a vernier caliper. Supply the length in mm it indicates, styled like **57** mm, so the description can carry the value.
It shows **36.5** mm
